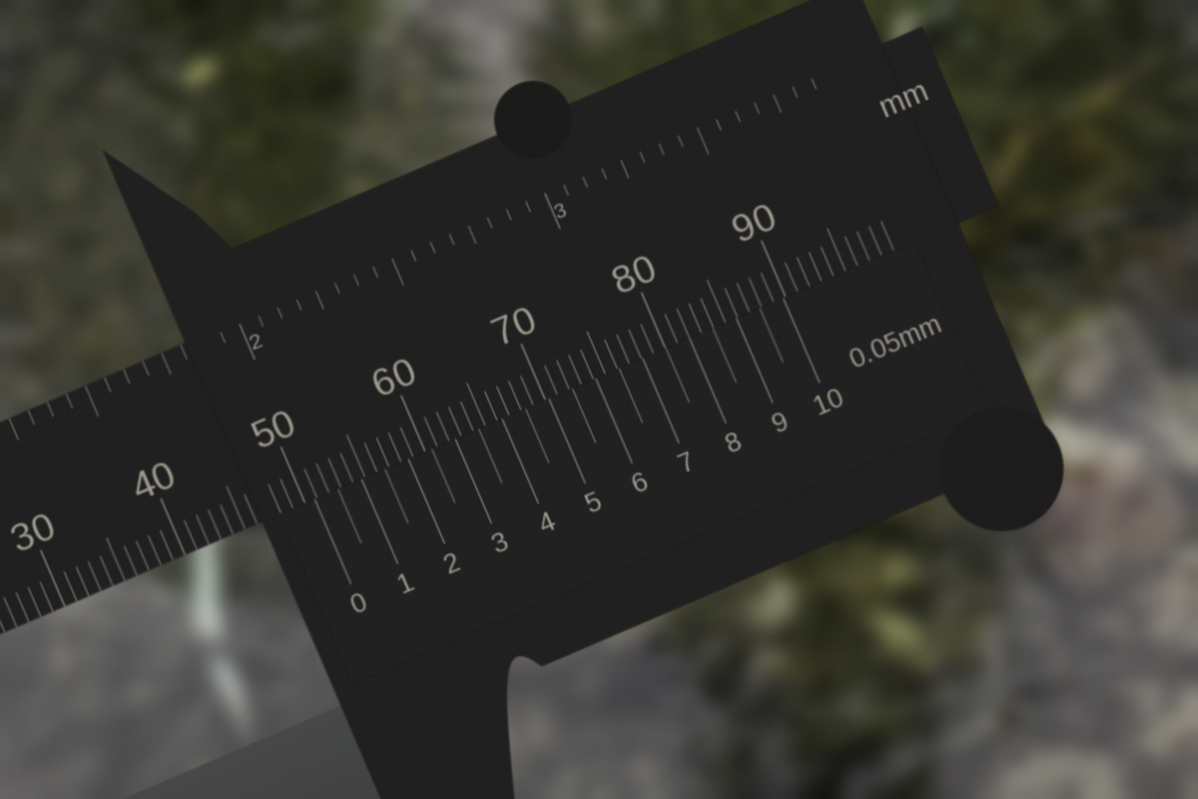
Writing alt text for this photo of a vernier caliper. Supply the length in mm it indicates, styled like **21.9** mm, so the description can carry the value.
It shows **50.8** mm
